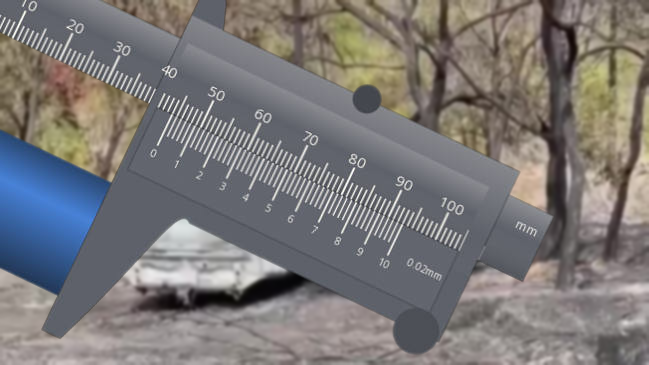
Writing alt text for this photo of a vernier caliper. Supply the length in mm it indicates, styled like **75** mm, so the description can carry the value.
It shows **44.0** mm
